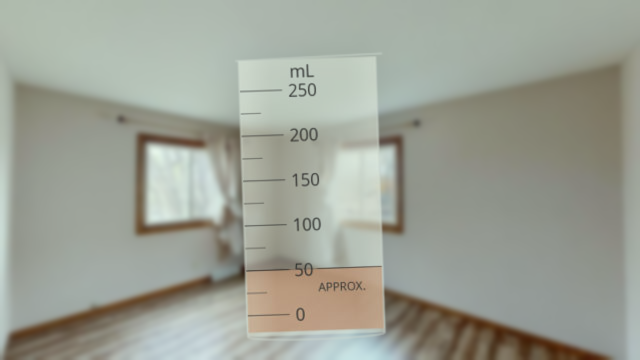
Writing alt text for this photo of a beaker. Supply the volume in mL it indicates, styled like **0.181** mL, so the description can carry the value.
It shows **50** mL
